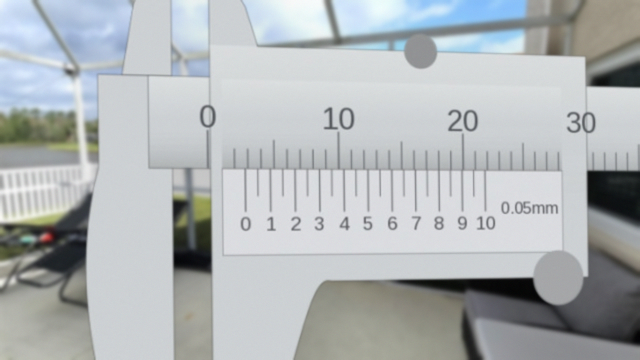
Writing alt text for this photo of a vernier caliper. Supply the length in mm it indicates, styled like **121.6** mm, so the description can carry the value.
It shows **2.8** mm
